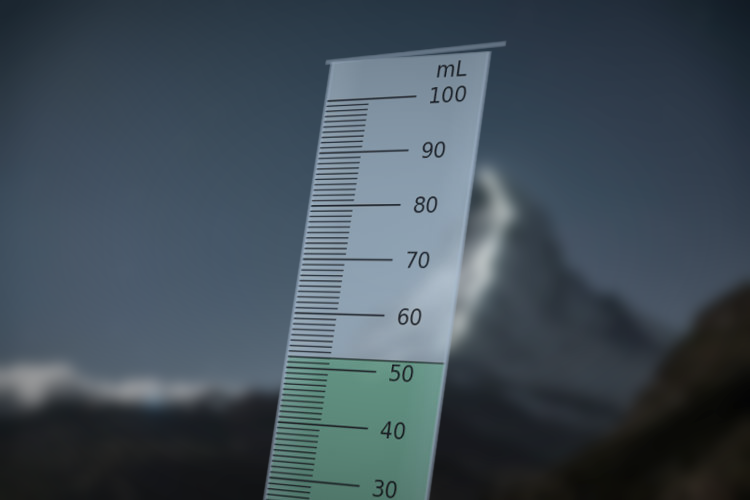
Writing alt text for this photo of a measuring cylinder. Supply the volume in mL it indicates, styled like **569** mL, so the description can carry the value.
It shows **52** mL
